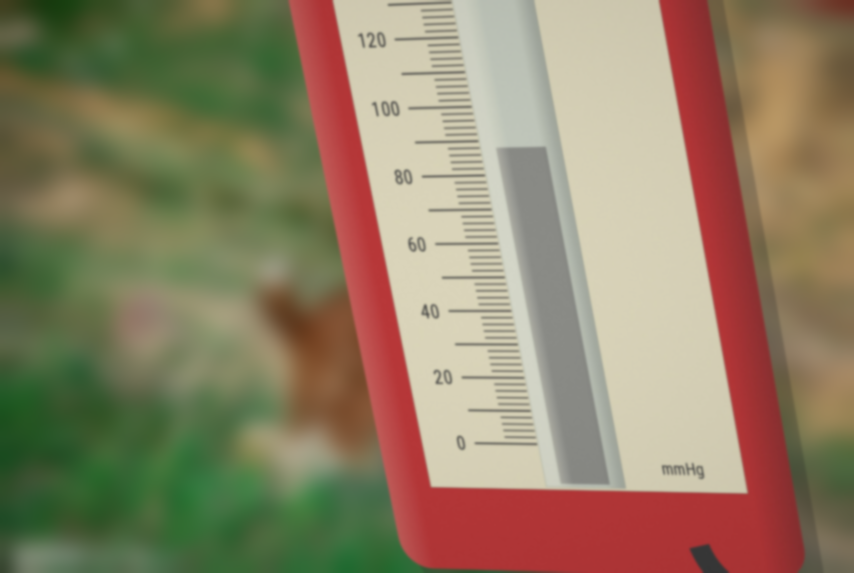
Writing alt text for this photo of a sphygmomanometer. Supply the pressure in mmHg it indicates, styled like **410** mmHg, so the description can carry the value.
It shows **88** mmHg
